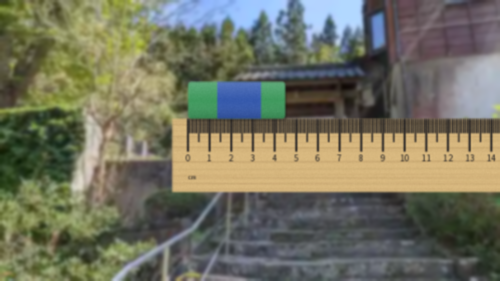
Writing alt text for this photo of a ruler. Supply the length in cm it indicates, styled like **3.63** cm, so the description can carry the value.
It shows **4.5** cm
